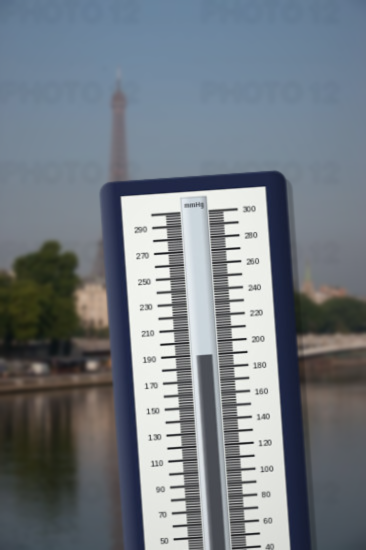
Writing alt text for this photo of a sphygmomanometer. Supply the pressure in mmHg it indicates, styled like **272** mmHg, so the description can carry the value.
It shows **190** mmHg
